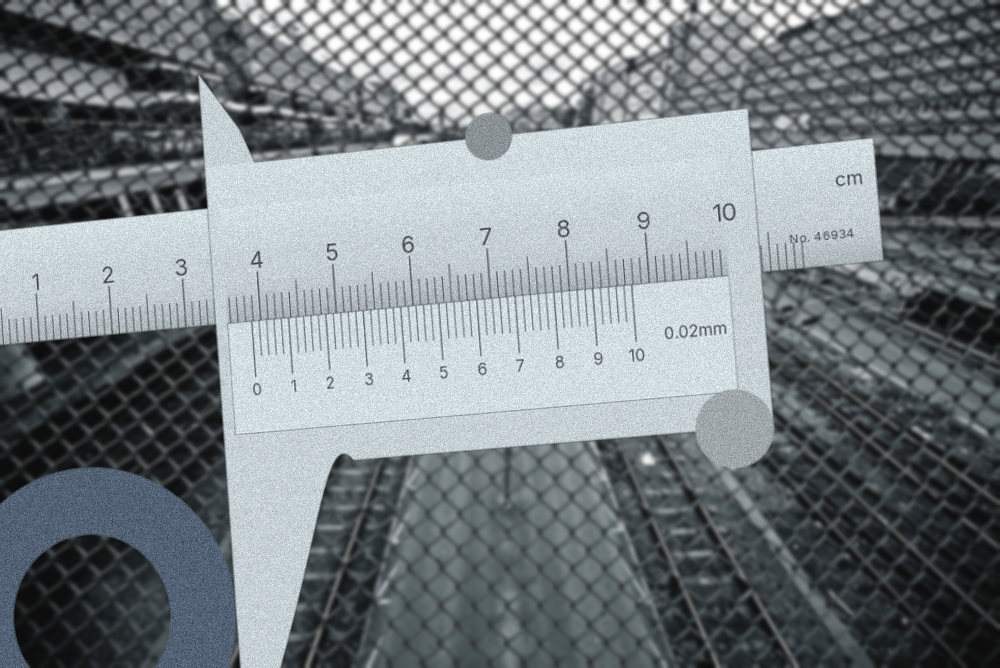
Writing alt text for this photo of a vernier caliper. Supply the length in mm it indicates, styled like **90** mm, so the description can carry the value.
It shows **38.8** mm
